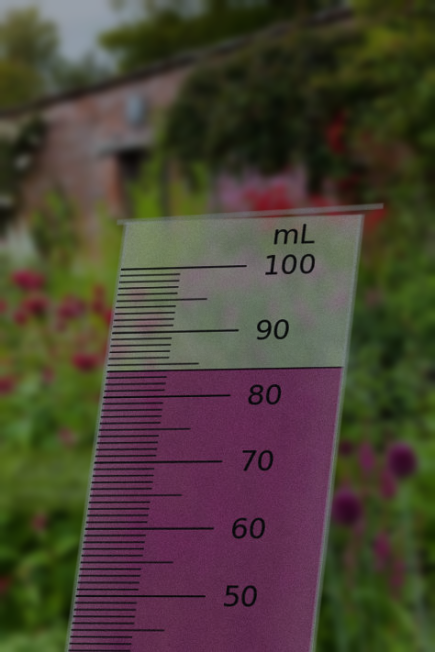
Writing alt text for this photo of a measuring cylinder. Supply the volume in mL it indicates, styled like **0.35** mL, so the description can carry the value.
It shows **84** mL
